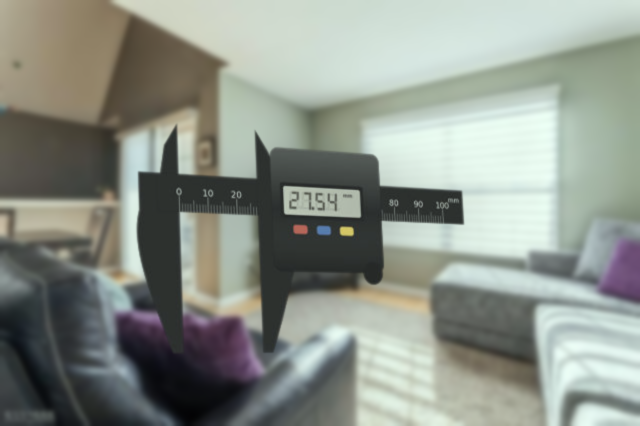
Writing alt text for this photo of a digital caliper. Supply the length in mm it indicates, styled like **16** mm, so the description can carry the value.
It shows **27.54** mm
